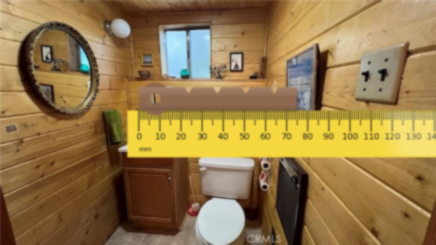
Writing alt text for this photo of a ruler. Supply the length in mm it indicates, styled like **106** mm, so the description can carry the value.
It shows **75** mm
